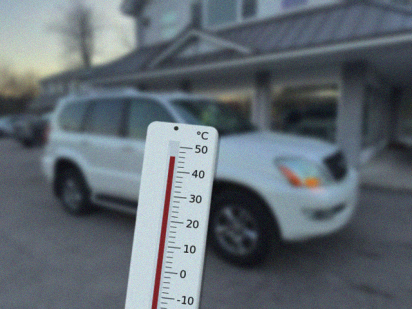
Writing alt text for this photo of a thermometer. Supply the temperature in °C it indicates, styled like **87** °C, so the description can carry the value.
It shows **46** °C
